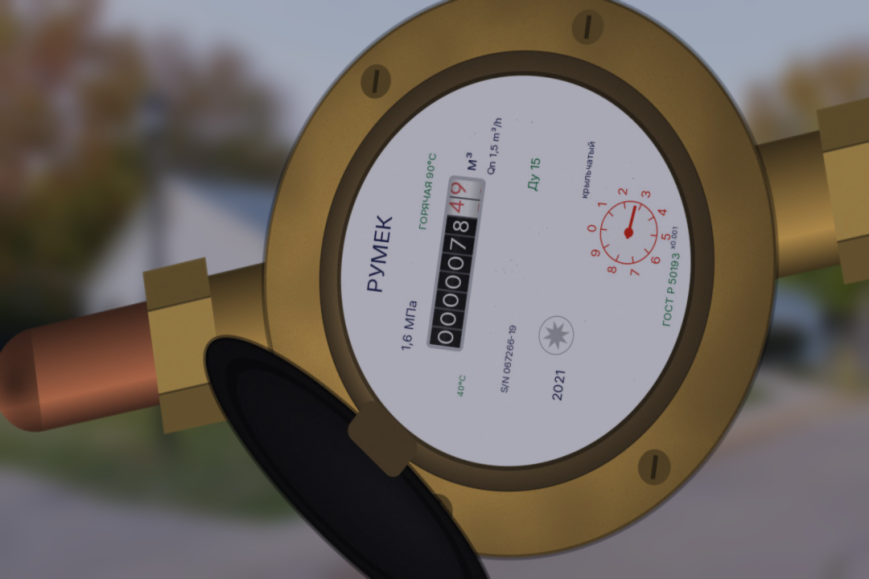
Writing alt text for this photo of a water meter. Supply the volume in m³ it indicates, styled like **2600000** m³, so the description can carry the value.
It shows **78.492** m³
